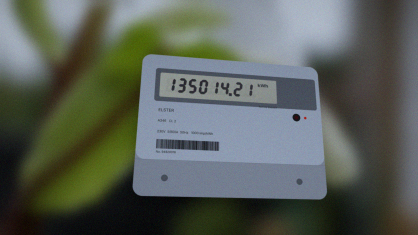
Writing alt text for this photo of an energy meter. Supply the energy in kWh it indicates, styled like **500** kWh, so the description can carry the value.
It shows **135014.21** kWh
